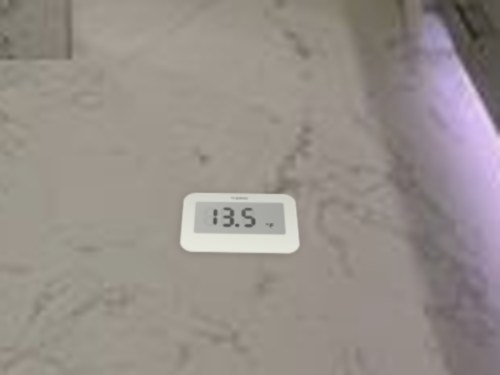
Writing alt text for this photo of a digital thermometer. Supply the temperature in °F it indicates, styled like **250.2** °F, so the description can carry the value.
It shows **13.5** °F
